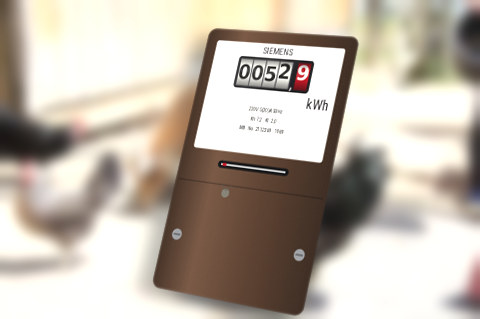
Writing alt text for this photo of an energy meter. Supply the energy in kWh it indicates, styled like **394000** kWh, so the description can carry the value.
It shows **52.9** kWh
